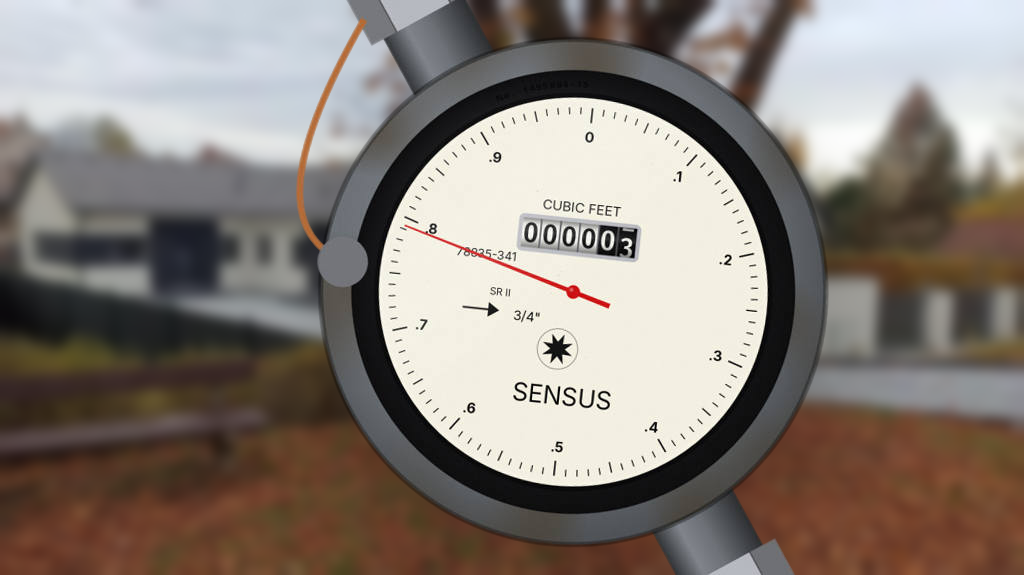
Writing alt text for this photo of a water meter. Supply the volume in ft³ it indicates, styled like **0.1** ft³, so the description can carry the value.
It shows **2.79** ft³
